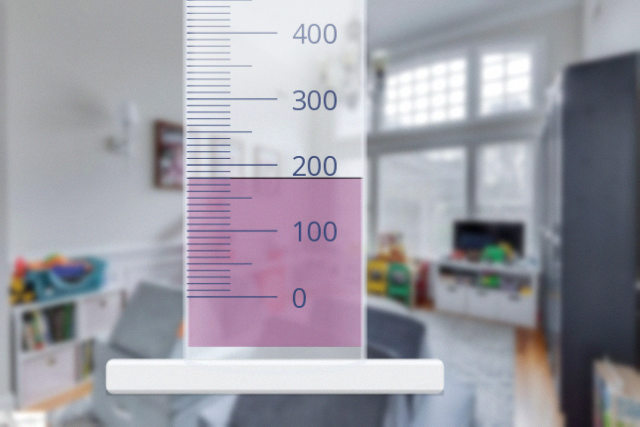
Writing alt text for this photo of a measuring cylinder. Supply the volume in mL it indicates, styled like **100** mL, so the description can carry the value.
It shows **180** mL
